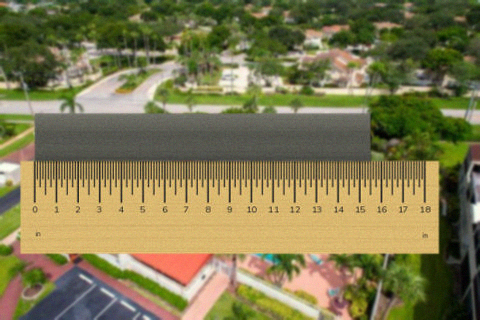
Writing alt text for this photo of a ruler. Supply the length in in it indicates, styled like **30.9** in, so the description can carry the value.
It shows **15.5** in
